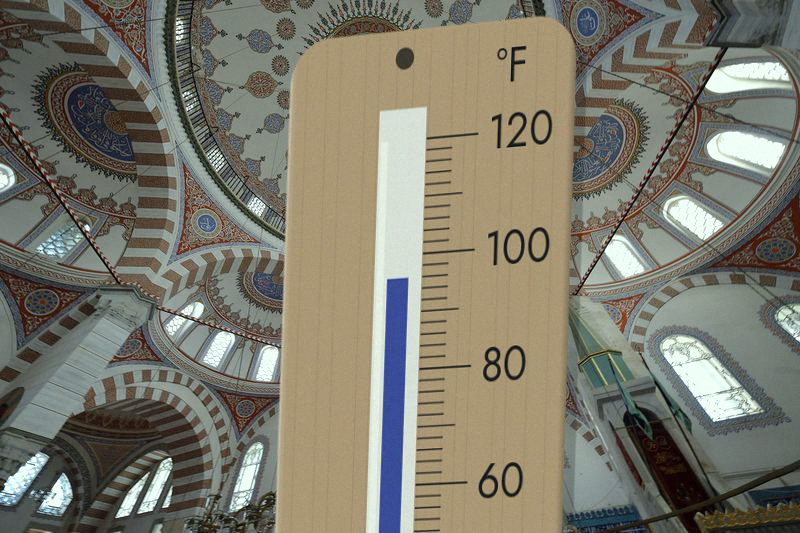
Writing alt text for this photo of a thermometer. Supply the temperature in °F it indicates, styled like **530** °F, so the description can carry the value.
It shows **96** °F
